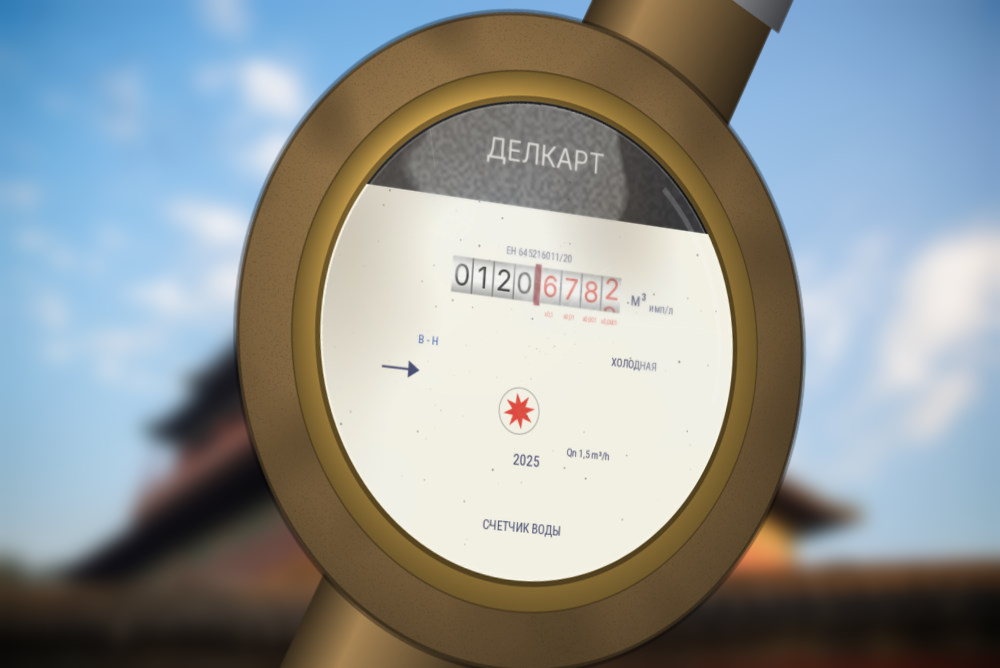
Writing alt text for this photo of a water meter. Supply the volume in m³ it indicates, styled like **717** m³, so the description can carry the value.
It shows **120.6782** m³
